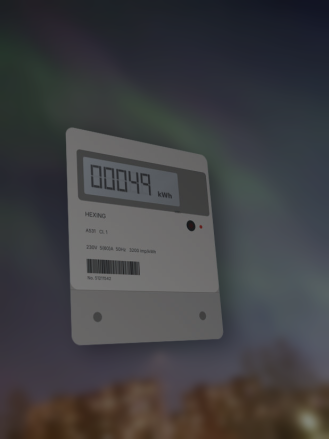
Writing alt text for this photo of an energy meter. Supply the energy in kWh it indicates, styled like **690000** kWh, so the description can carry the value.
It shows **49** kWh
